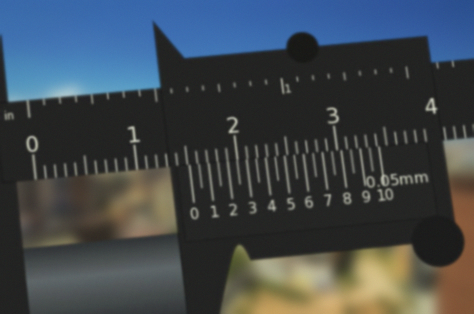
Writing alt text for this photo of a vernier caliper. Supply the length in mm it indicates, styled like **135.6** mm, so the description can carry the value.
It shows **15.2** mm
